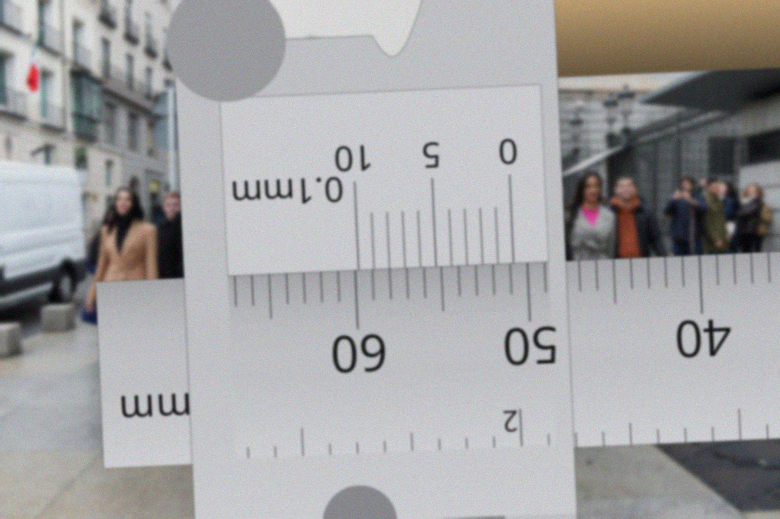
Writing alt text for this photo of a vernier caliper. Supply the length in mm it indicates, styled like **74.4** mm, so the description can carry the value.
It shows **50.8** mm
